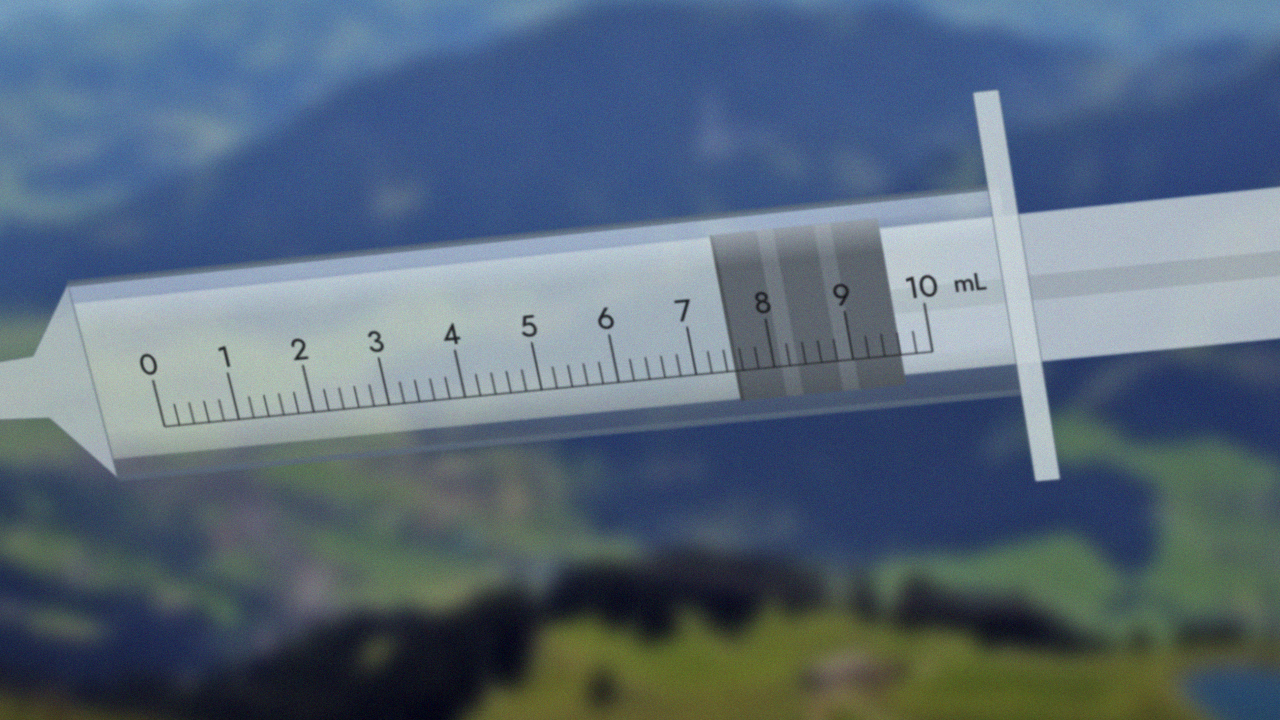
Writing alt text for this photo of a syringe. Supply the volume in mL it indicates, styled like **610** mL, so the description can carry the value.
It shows **7.5** mL
